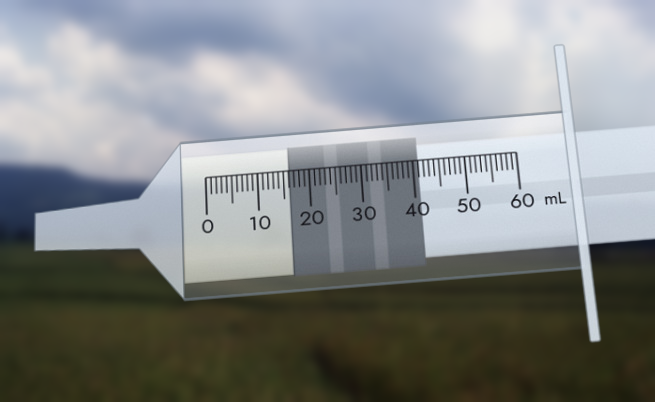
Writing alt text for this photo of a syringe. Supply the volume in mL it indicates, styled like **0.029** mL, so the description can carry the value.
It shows **16** mL
